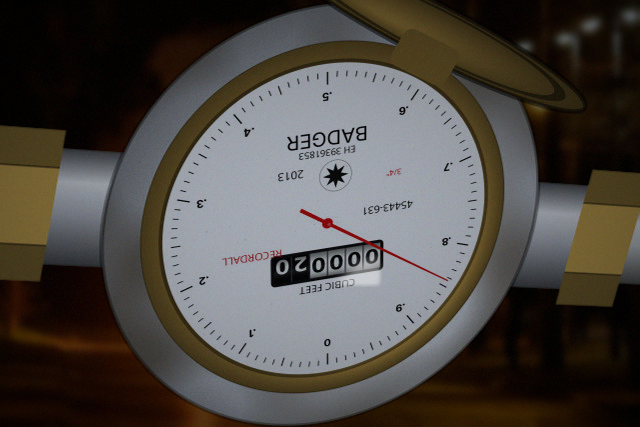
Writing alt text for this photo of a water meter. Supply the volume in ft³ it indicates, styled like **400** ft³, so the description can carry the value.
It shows **19.84** ft³
